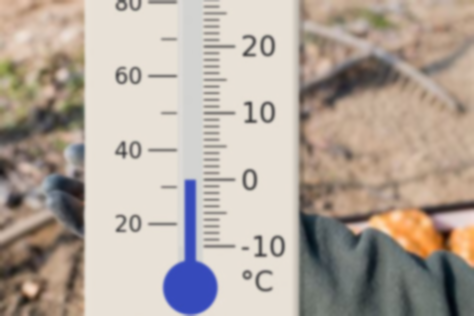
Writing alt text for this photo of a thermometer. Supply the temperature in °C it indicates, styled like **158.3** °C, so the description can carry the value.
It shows **0** °C
